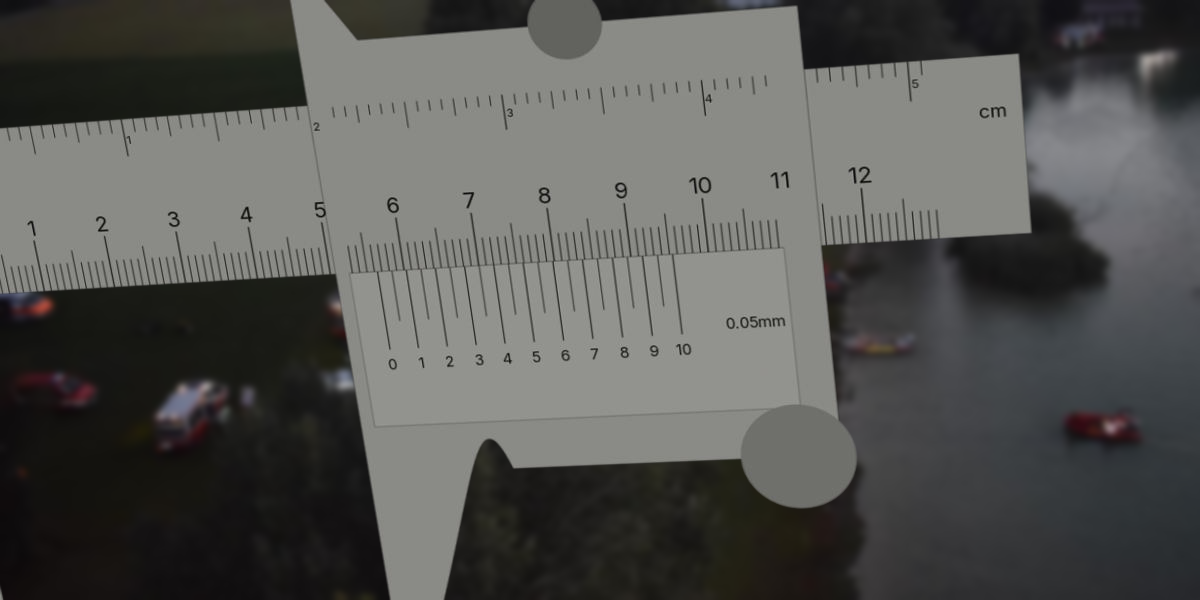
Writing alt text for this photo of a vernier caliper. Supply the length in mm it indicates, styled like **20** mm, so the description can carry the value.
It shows **56.4** mm
